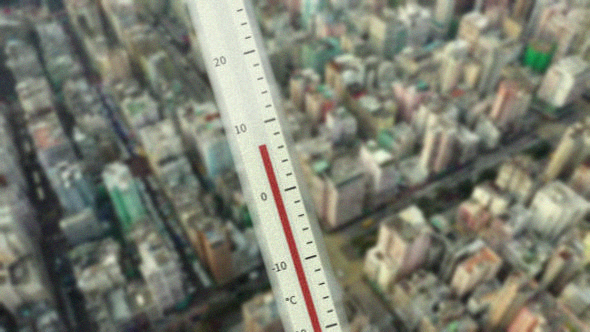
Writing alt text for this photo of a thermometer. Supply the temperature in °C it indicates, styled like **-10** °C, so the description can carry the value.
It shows **7** °C
